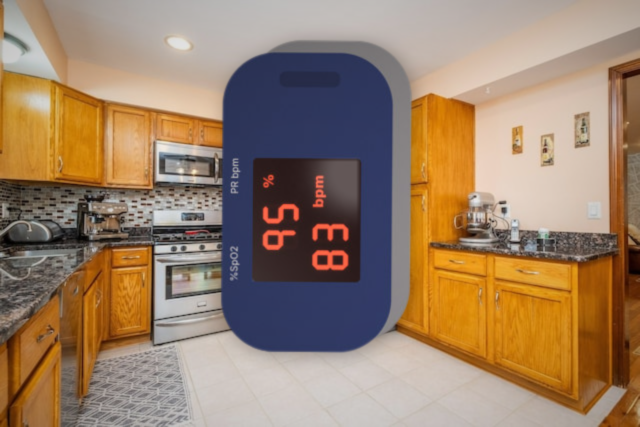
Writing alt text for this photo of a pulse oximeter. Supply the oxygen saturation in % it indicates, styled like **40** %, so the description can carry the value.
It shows **95** %
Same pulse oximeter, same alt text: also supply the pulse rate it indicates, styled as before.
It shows **83** bpm
